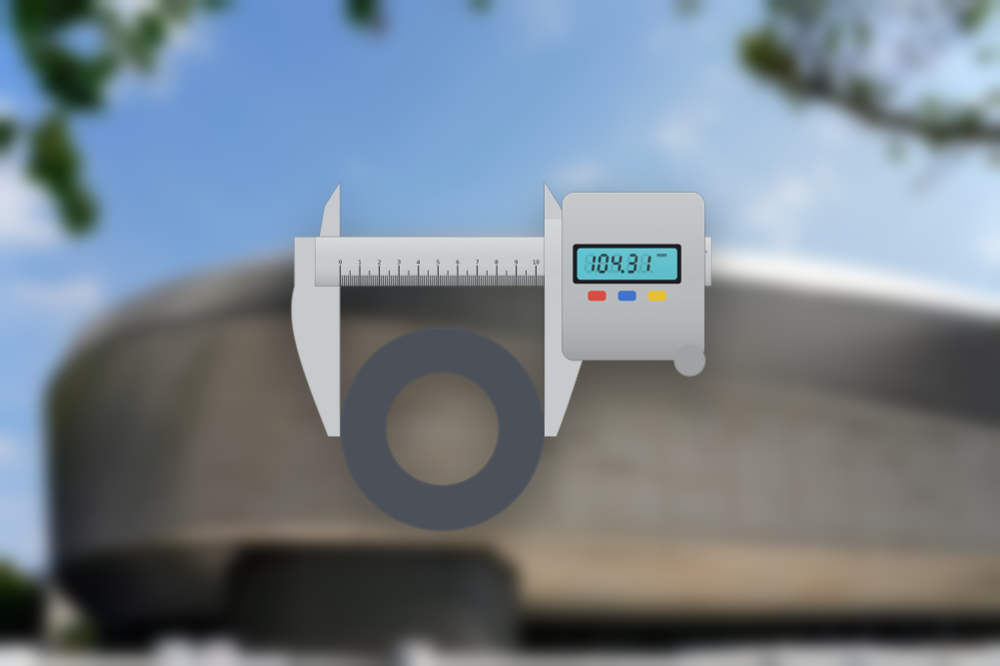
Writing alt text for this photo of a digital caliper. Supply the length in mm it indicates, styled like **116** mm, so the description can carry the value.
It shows **104.31** mm
